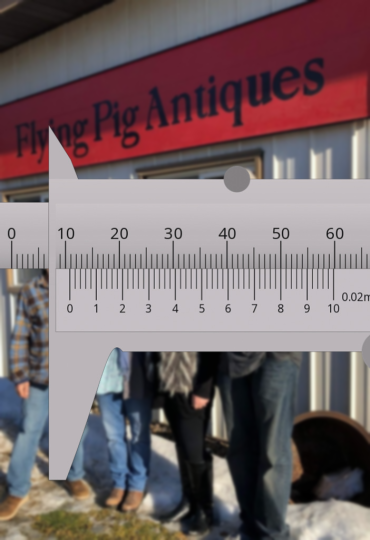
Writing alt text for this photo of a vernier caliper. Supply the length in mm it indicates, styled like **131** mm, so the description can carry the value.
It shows **10.8** mm
